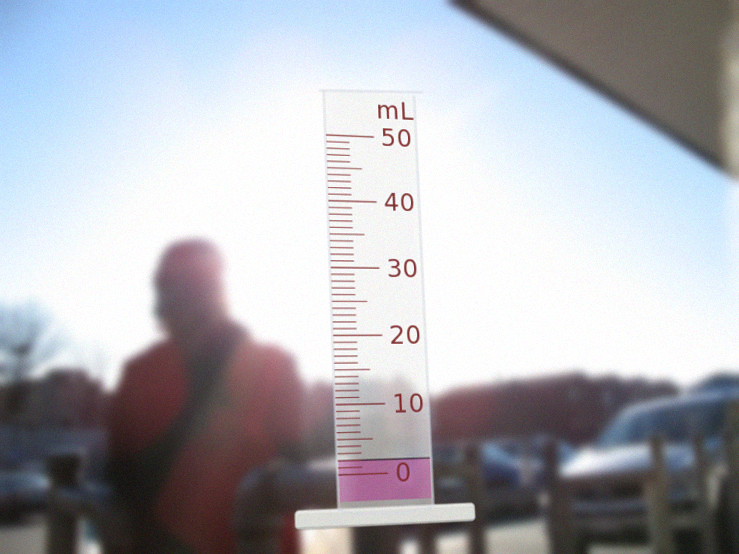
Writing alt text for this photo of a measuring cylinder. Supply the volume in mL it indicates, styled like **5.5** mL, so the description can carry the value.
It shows **2** mL
